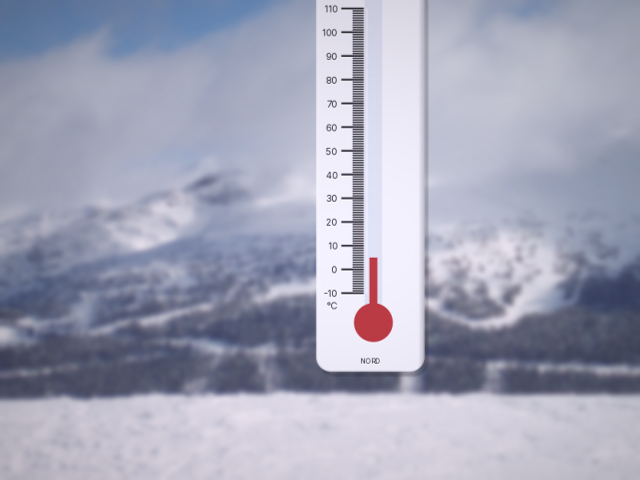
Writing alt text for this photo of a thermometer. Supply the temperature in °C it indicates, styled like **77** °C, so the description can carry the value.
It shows **5** °C
